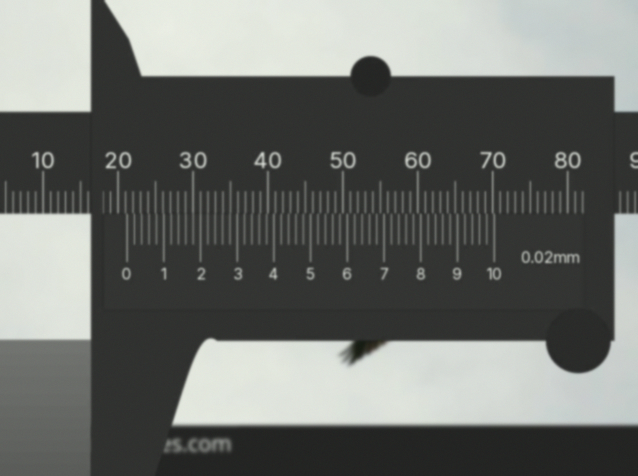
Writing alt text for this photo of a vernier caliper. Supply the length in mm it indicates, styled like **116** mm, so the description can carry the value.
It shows **21.2** mm
